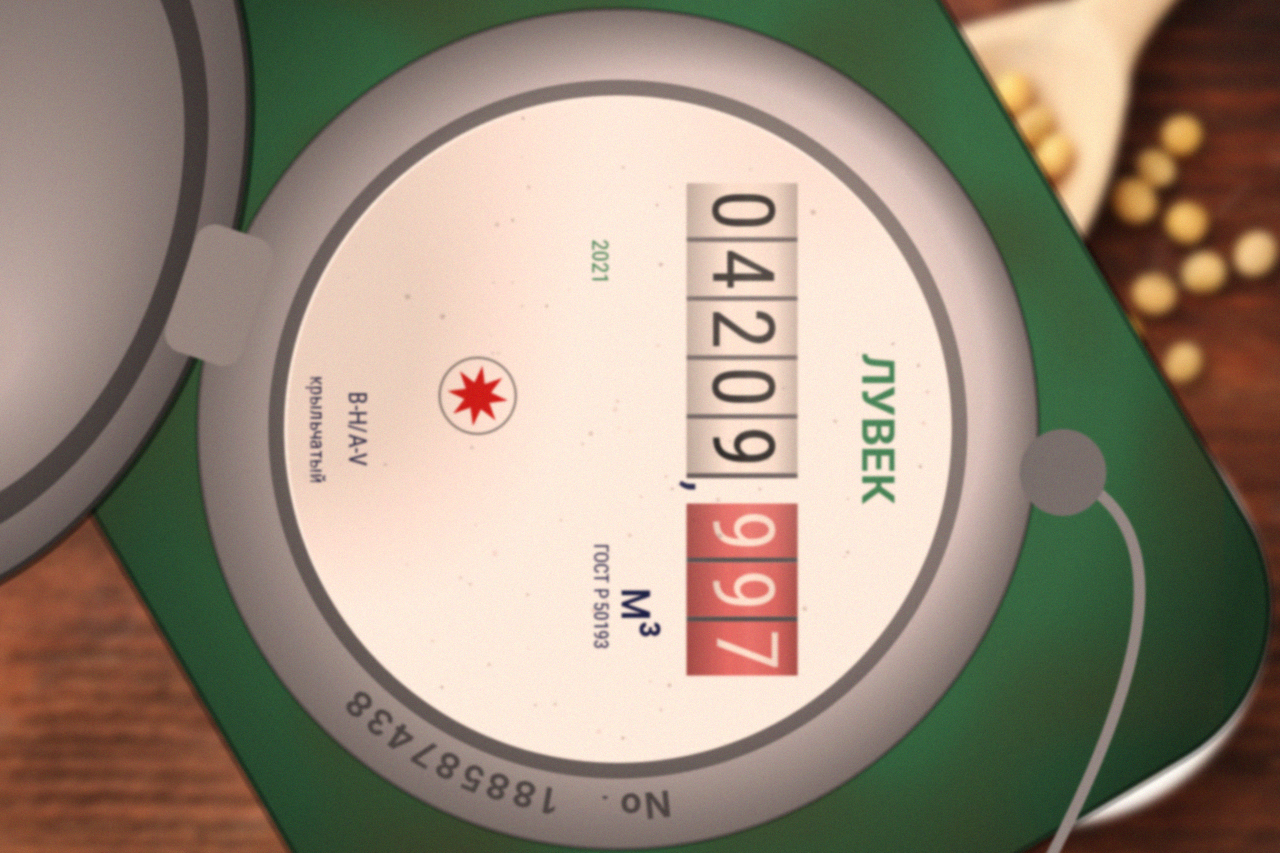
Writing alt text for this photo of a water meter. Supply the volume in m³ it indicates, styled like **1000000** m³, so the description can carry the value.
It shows **4209.997** m³
